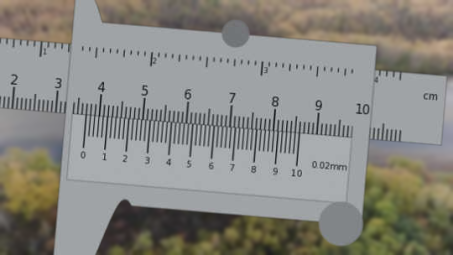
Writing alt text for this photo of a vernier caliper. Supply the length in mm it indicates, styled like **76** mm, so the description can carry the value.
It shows **37.0** mm
